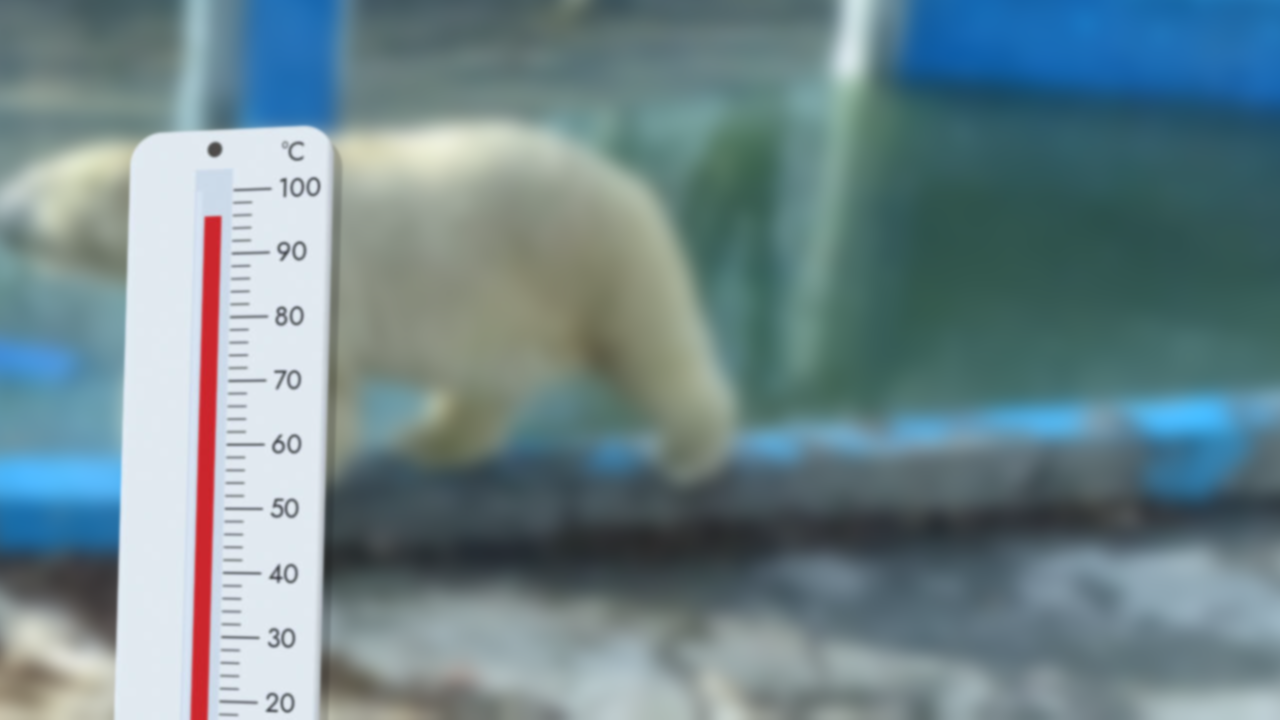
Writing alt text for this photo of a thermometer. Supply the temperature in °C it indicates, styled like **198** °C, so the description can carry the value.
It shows **96** °C
